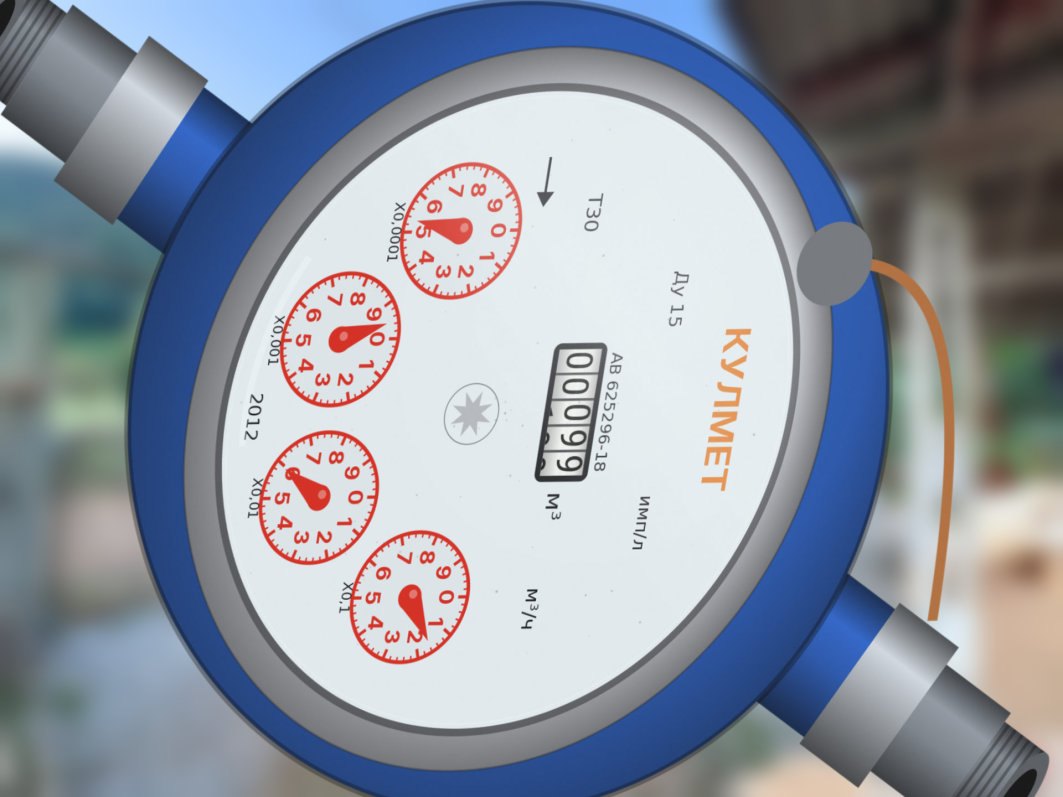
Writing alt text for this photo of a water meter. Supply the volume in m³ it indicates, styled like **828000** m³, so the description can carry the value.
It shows **99.1595** m³
